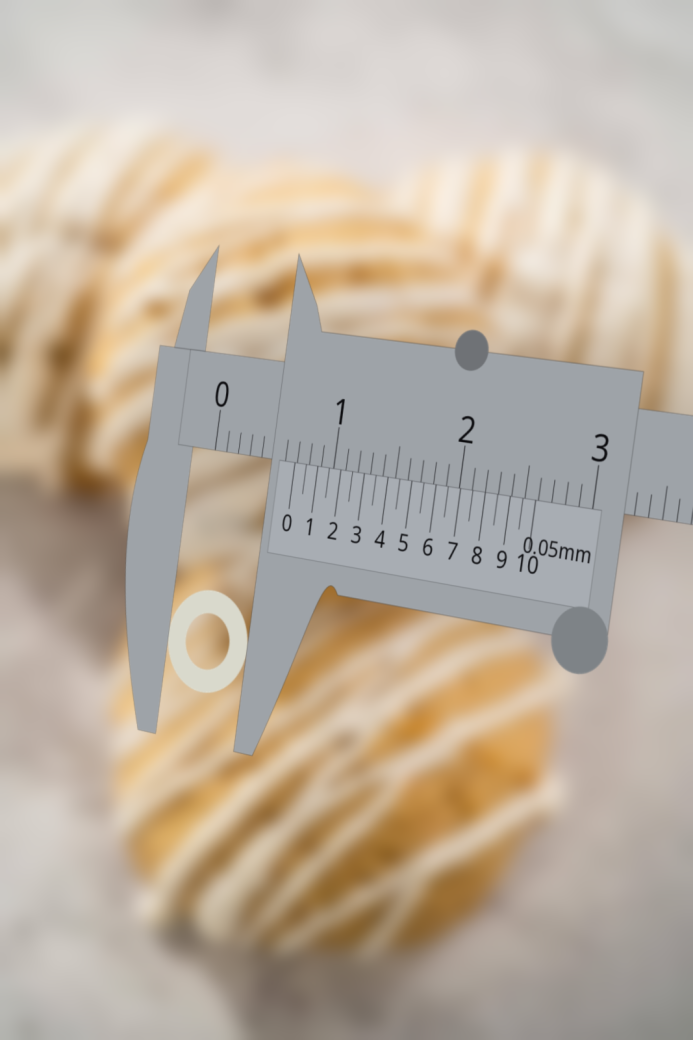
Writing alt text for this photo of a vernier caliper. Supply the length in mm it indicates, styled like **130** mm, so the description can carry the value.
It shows **6.8** mm
